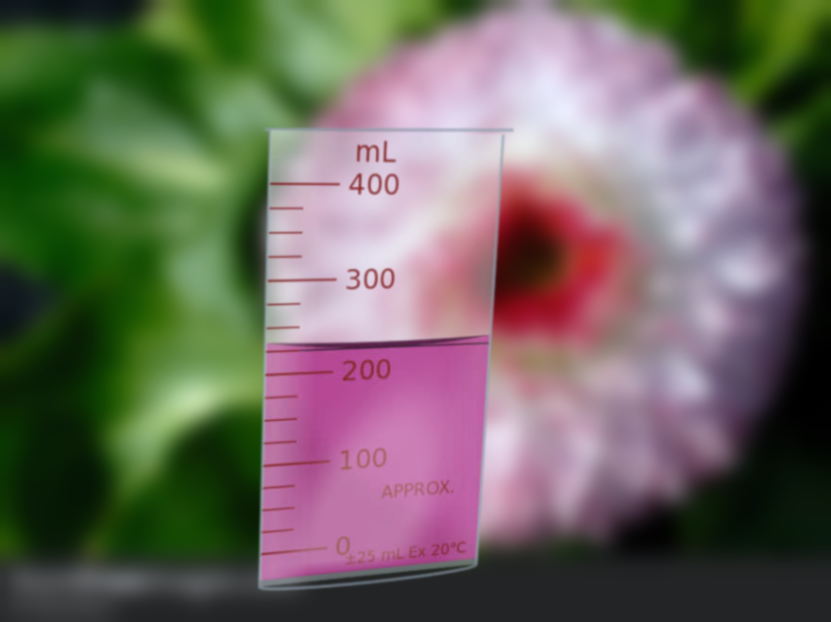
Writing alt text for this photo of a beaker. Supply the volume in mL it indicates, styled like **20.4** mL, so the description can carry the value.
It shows **225** mL
